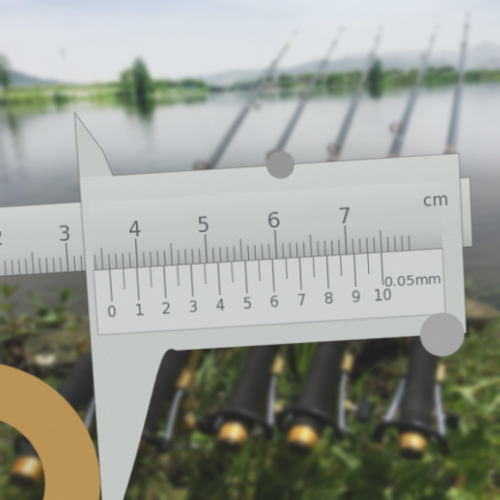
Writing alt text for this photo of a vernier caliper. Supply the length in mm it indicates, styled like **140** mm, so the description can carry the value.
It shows **36.0** mm
